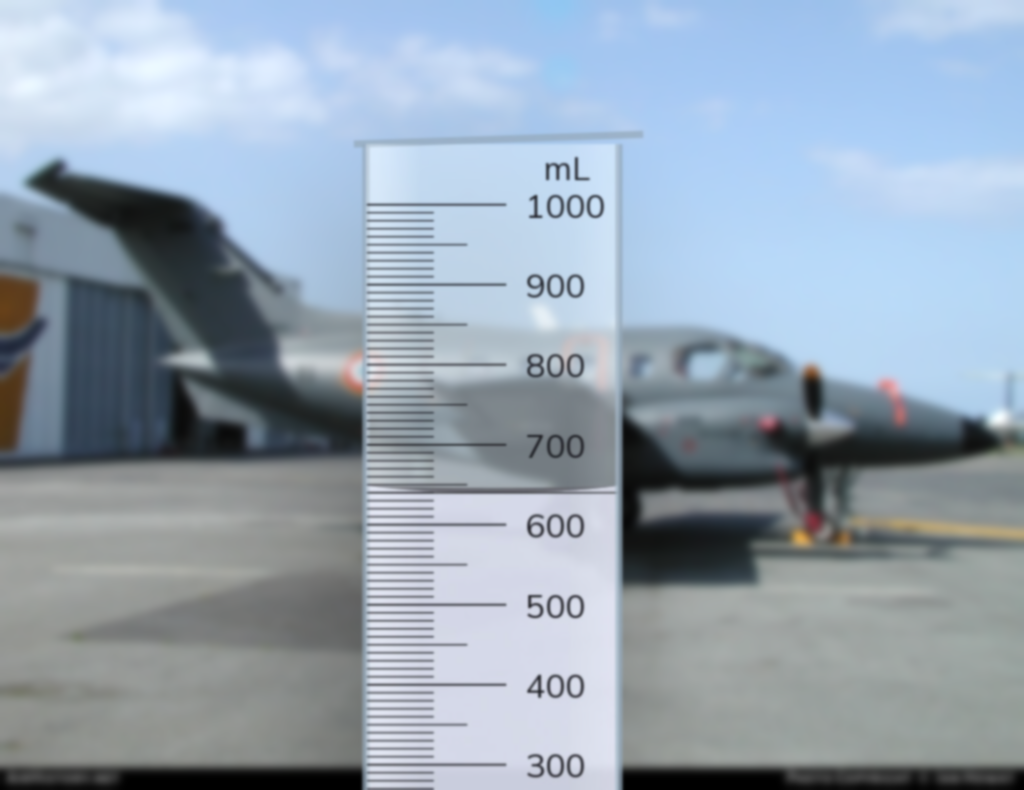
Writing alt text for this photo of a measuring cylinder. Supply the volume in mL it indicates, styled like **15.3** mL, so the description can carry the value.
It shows **640** mL
